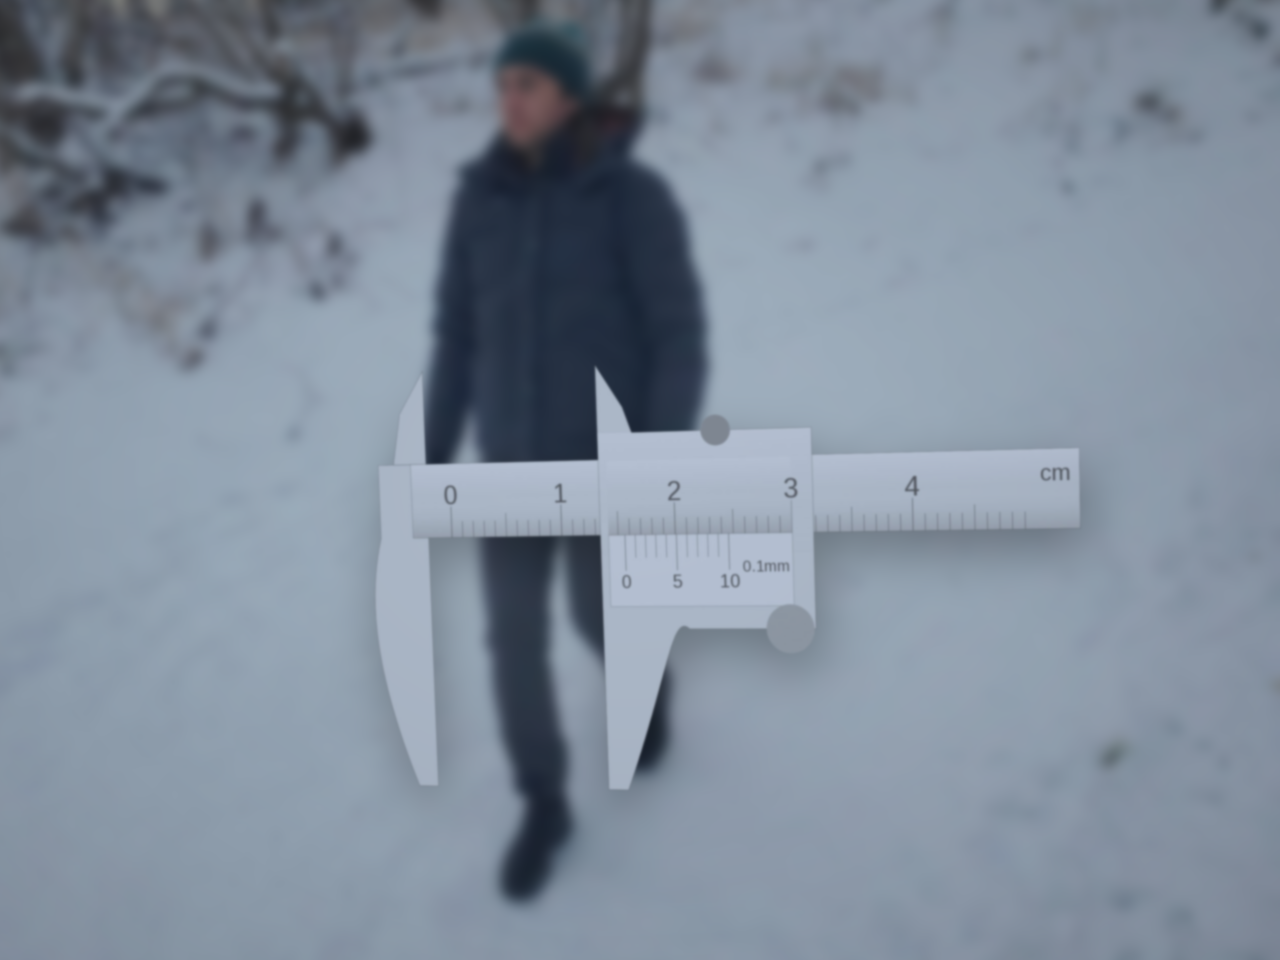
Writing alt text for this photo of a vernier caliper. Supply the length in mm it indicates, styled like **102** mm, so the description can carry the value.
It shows **15.6** mm
